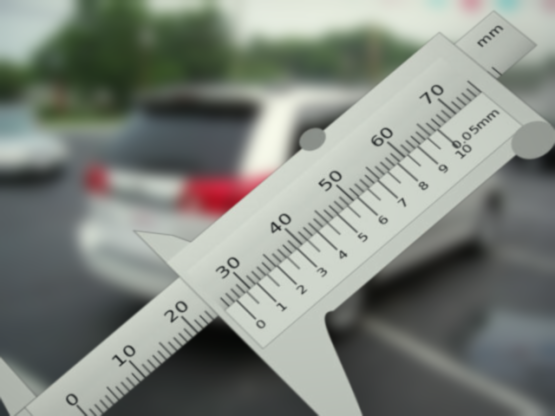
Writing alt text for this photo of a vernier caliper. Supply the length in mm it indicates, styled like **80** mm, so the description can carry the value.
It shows **27.4** mm
